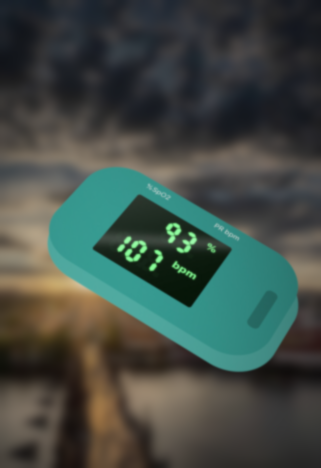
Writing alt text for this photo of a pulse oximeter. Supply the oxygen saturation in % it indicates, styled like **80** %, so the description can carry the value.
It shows **93** %
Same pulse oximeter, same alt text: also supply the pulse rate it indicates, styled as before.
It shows **107** bpm
